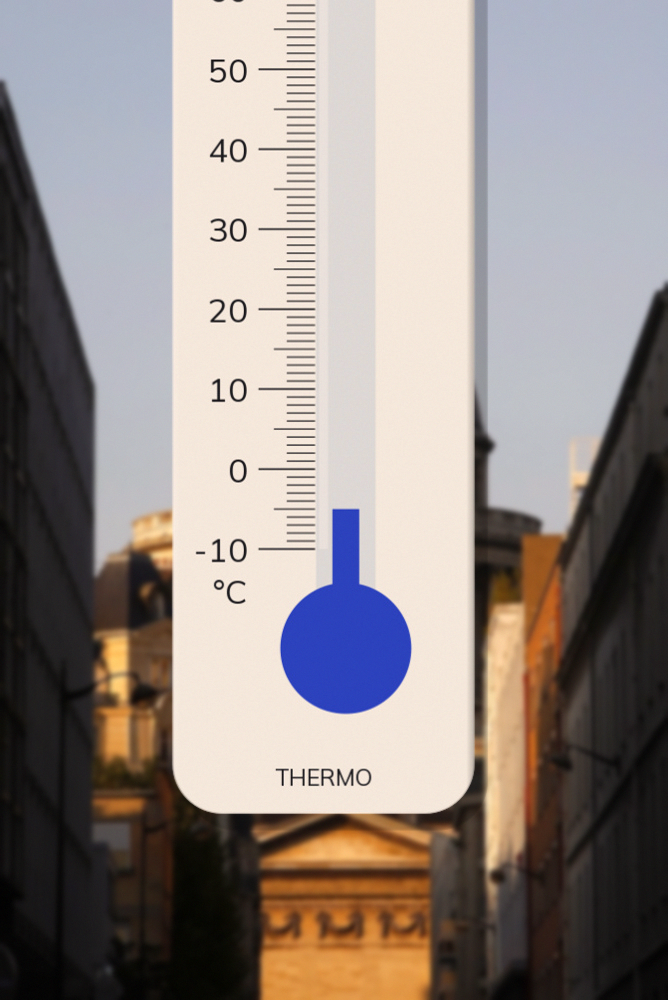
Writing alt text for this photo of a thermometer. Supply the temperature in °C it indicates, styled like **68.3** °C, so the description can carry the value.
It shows **-5** °C
